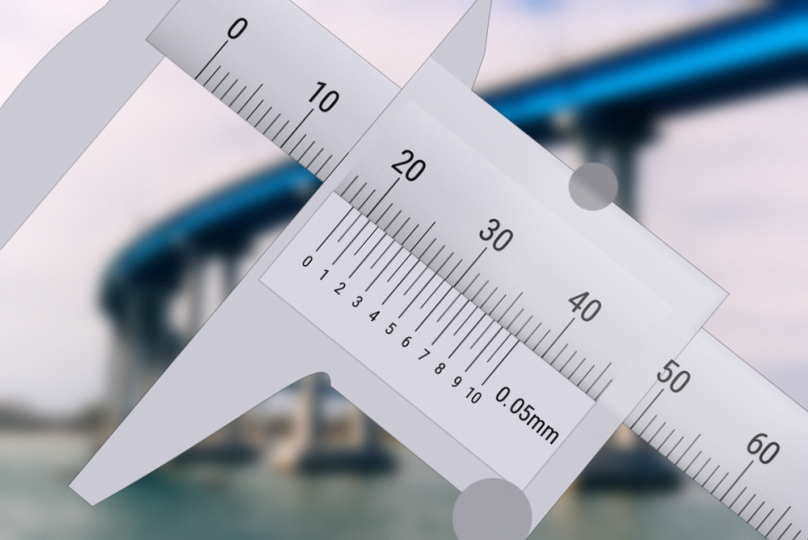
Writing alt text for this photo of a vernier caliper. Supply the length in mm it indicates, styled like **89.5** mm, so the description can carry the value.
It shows **18.5** mm
